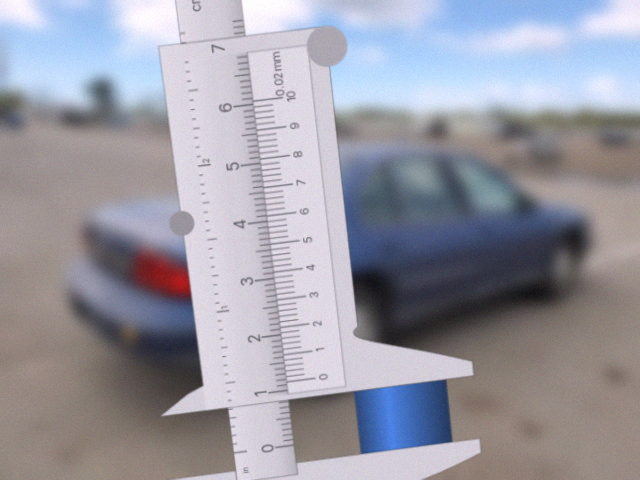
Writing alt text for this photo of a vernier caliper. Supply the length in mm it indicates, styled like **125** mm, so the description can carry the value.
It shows **11.5** mm
